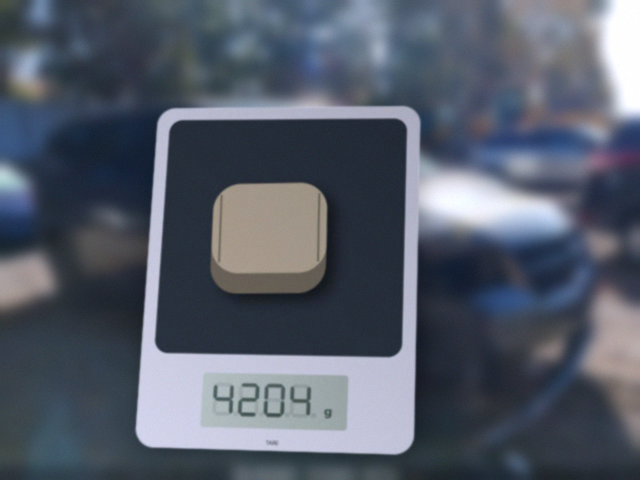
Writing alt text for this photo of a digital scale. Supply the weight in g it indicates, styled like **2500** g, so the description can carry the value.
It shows **4204** g
